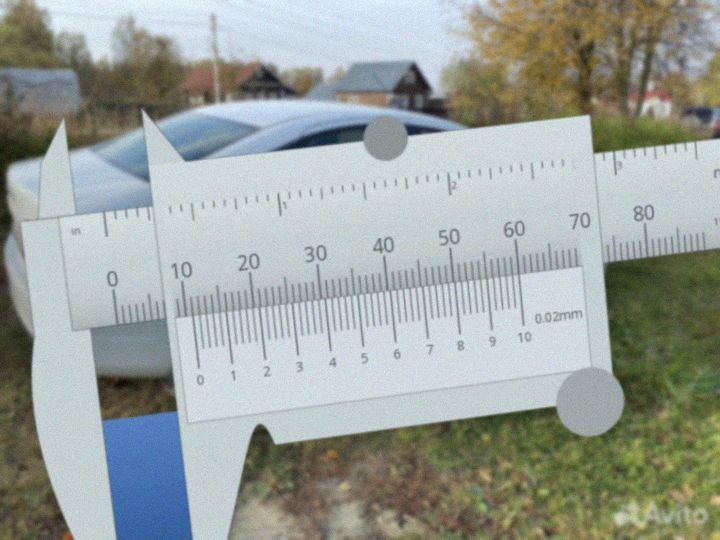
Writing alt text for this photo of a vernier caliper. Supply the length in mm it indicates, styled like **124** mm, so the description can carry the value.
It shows **11.0** mm
